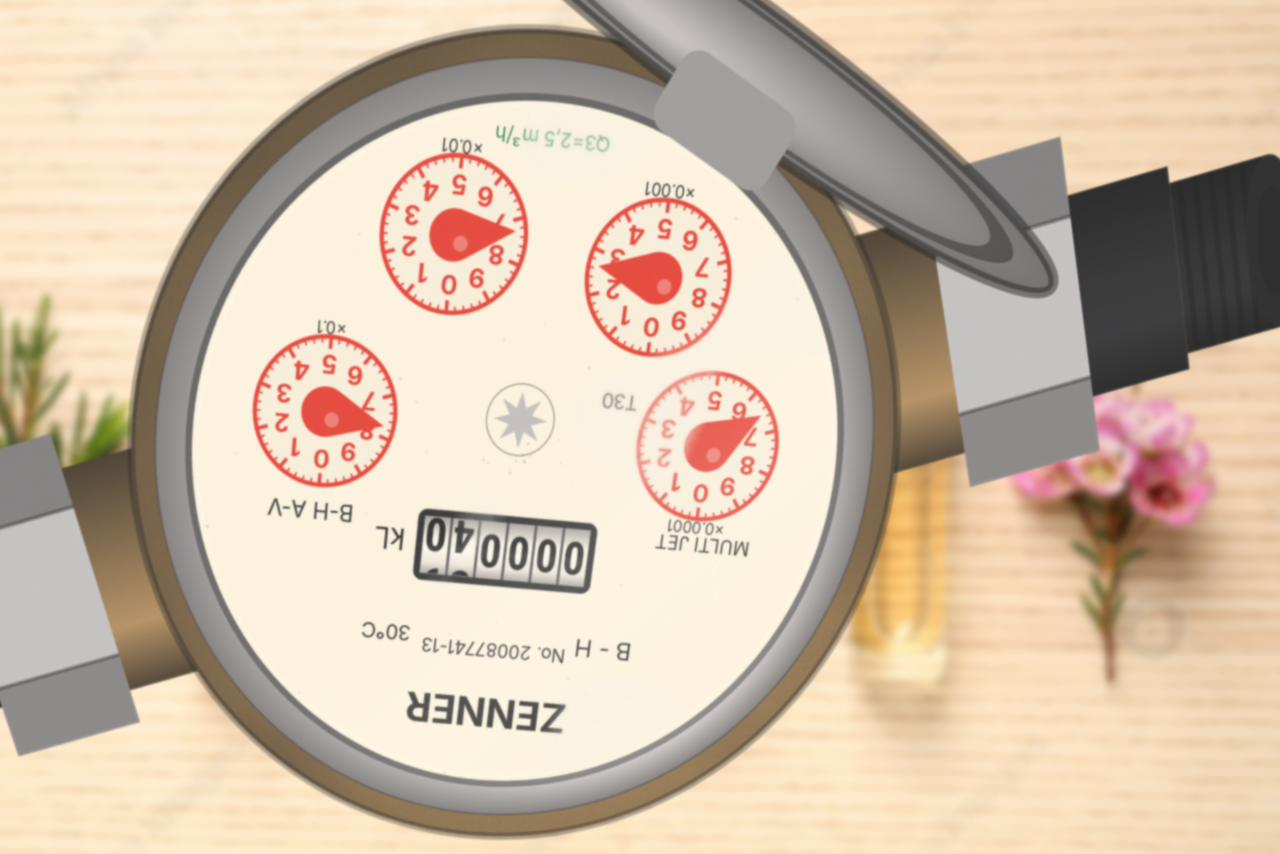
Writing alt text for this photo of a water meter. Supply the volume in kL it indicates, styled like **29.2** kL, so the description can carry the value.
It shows **39.7726** kL
